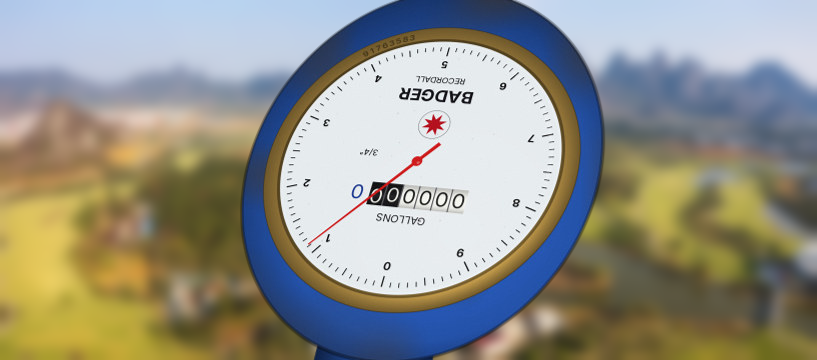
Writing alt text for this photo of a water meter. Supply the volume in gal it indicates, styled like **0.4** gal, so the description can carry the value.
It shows **1.1** gal
